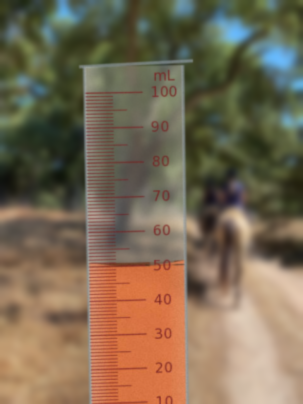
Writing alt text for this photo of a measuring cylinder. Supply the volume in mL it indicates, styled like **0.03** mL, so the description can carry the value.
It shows **50** mL
